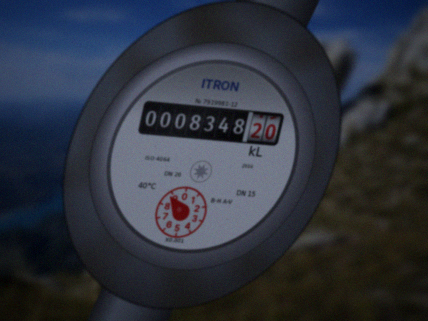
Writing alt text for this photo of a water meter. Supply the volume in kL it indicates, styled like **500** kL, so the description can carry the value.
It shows **8348.198** kL
